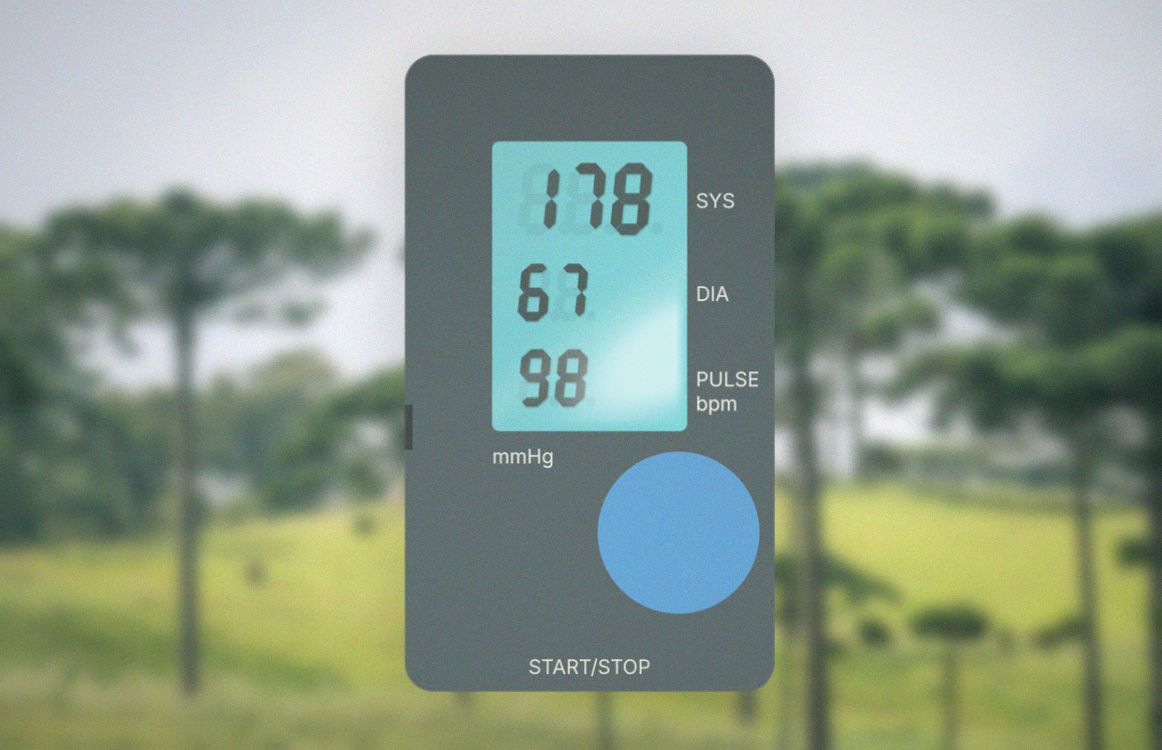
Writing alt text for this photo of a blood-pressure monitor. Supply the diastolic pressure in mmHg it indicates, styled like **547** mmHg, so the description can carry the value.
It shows **67** mmHg
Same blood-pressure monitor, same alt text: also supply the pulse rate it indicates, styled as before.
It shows **98** bpm
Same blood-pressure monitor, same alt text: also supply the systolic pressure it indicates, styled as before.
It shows **178** mmHg
